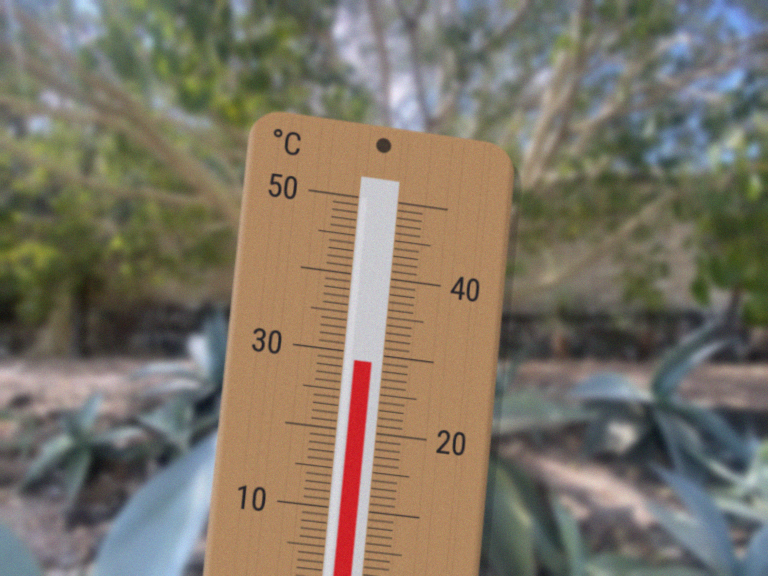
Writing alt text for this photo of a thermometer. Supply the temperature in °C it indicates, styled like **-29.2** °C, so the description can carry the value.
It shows **29** °C
